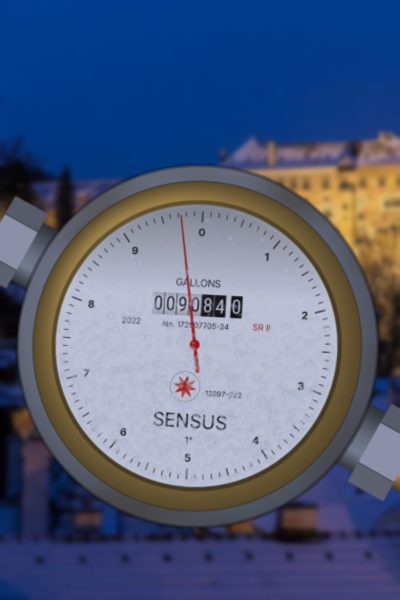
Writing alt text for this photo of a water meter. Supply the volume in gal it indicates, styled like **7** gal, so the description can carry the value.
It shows **90839.7** gal
